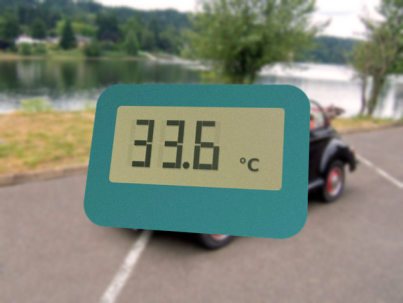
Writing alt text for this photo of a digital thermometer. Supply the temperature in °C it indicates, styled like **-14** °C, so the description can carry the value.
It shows **33.6** °C
